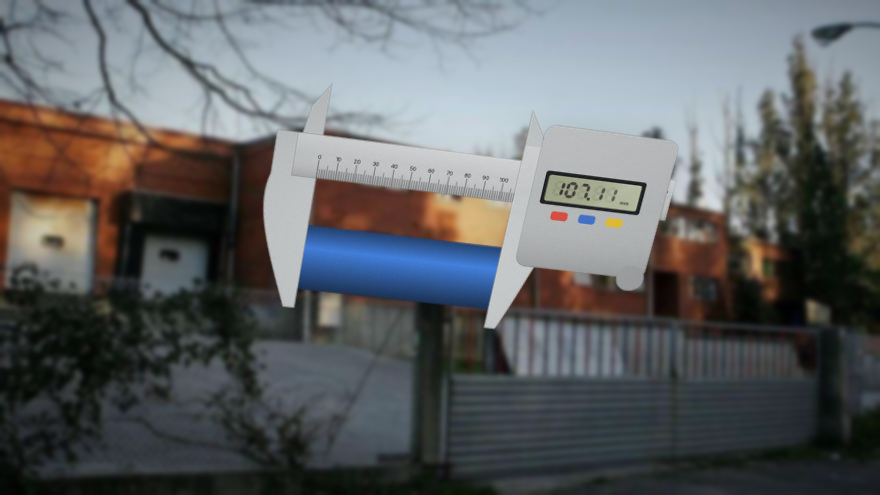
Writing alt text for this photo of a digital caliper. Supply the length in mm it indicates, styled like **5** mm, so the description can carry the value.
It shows **107.11** mm
